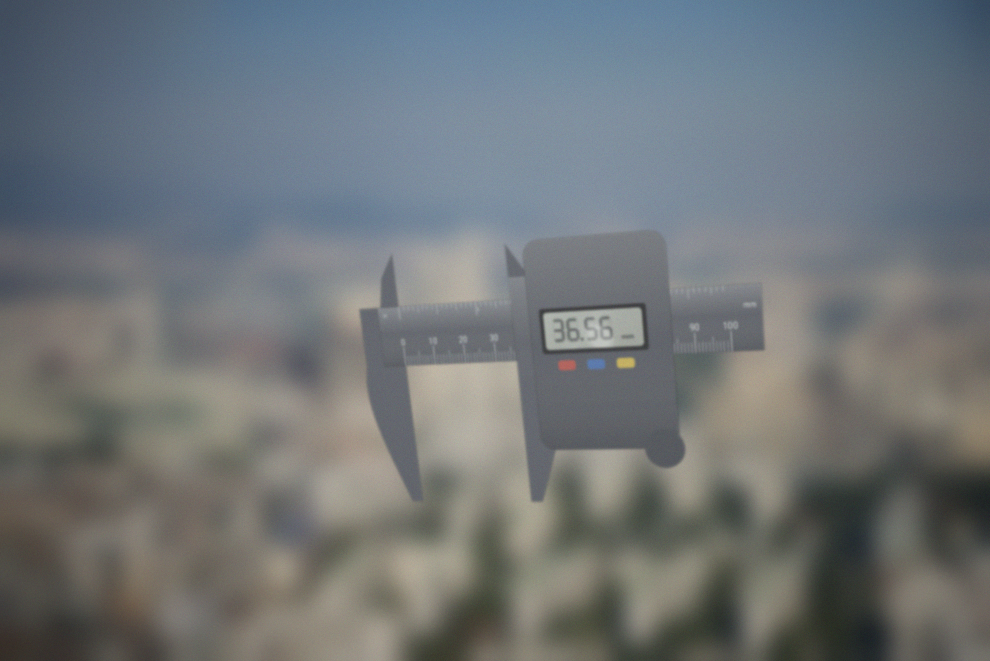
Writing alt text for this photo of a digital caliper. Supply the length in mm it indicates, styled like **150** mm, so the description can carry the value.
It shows **36.56** mm
